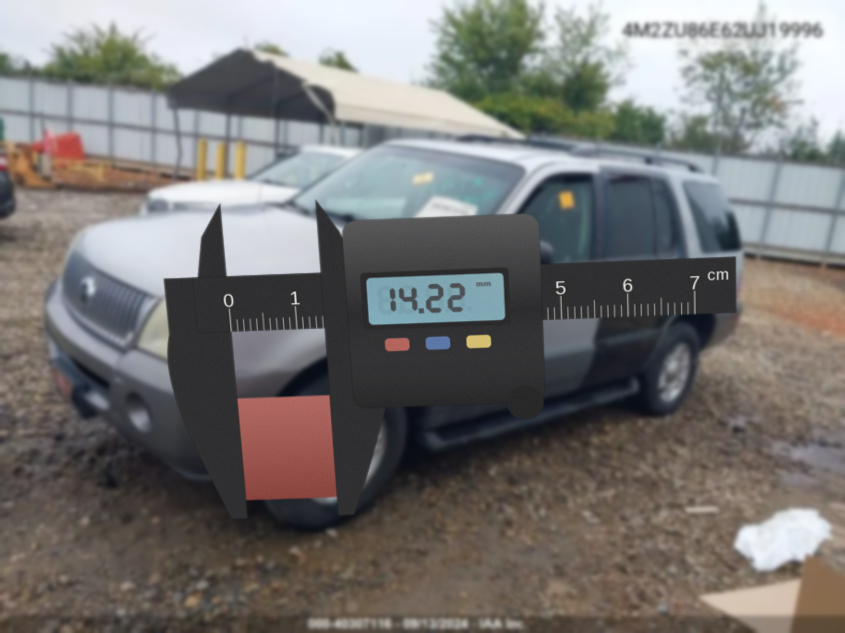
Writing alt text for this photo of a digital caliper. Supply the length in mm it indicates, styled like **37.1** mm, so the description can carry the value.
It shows **14.22** mm
